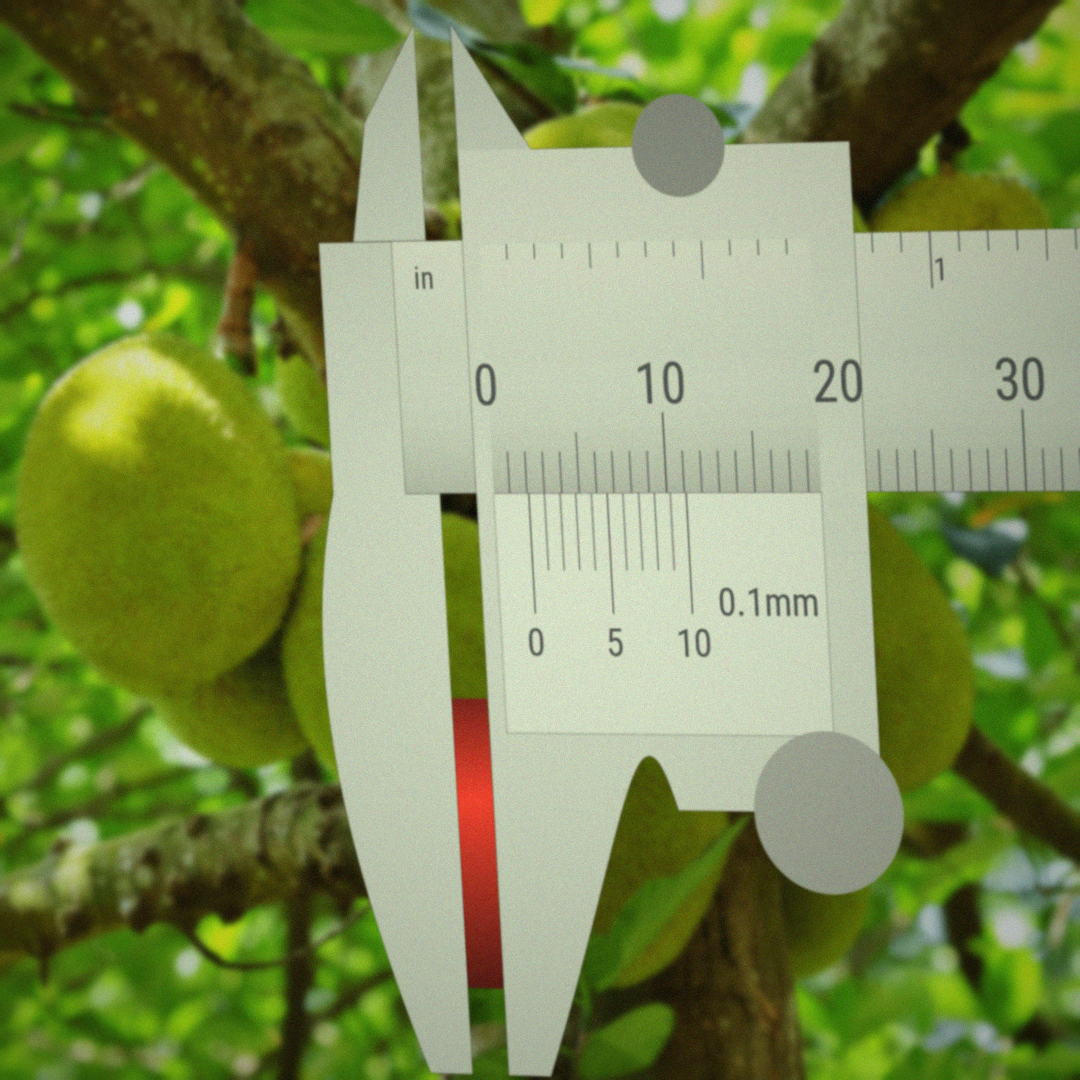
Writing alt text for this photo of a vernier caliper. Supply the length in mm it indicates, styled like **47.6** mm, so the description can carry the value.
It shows **2.1** mm
